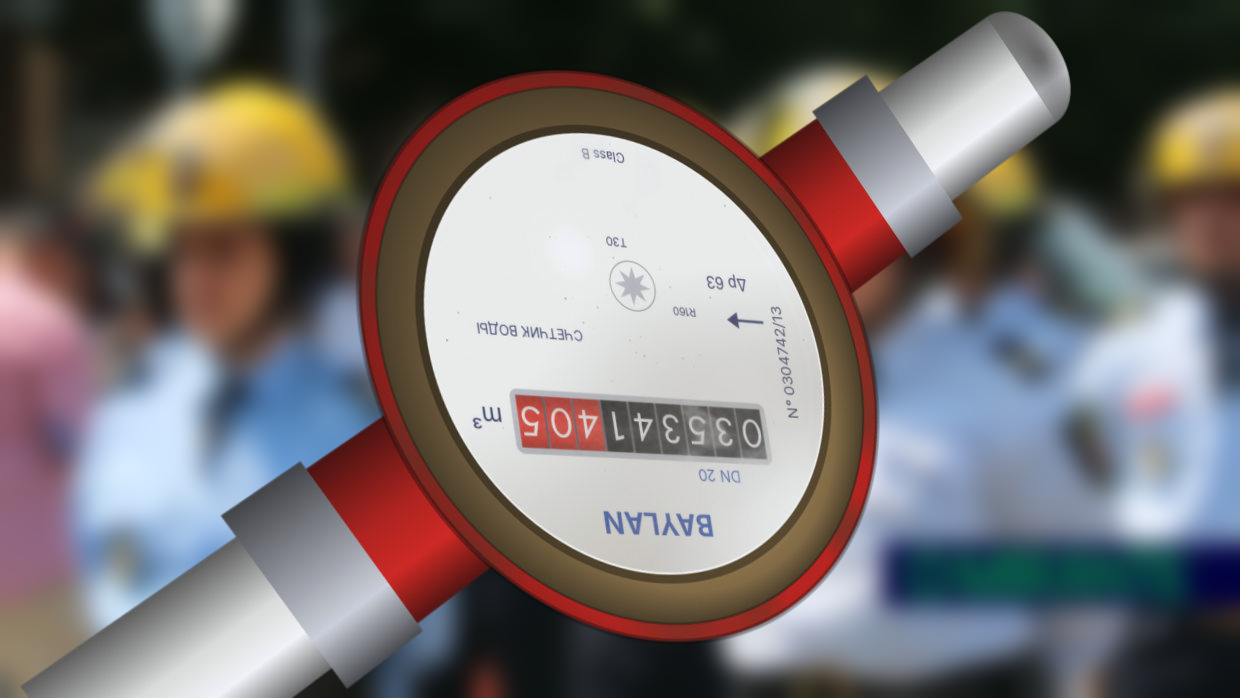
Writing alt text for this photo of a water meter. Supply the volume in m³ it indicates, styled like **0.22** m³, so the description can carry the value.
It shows **35341.405** m³
